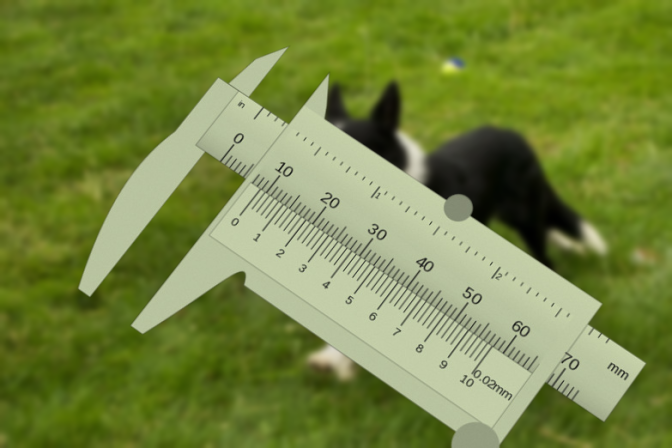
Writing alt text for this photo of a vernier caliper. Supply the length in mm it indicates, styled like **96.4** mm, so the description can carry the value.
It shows **8.8** mm
